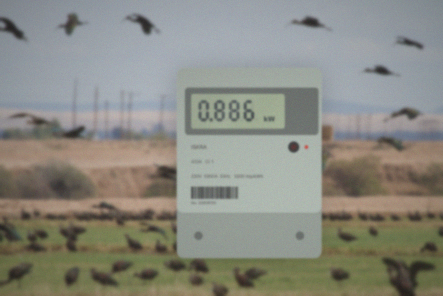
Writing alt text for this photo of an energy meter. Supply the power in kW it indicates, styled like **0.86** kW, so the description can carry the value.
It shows **0.886** kW
